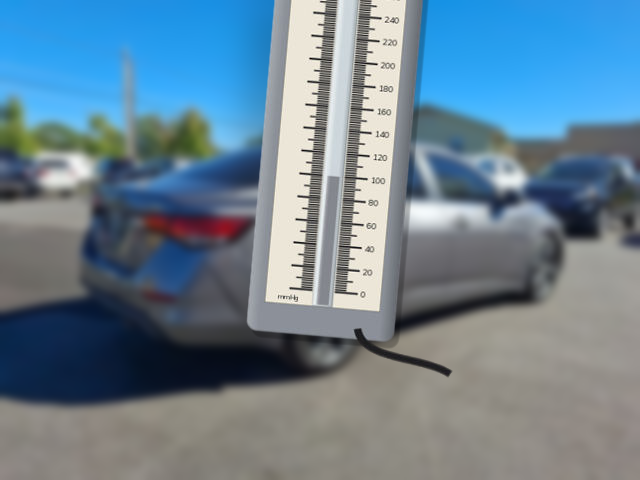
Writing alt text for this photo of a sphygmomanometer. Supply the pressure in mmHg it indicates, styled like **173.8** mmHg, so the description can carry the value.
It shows **100** mmHg
